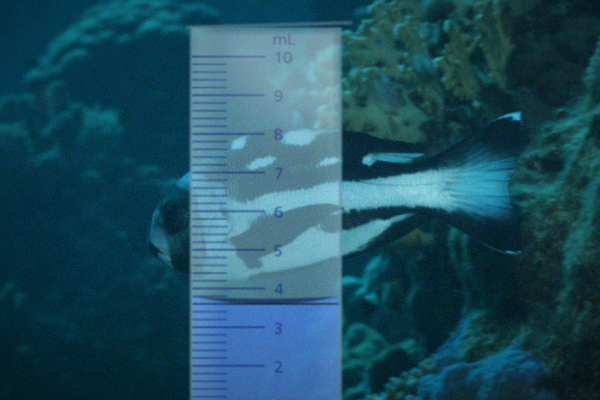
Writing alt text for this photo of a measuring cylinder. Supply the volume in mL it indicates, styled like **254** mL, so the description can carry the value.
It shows **3.6** mL
